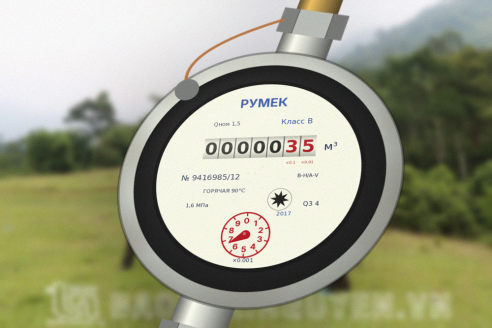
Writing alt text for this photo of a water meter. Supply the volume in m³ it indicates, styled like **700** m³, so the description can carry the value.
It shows **0.356** m³
